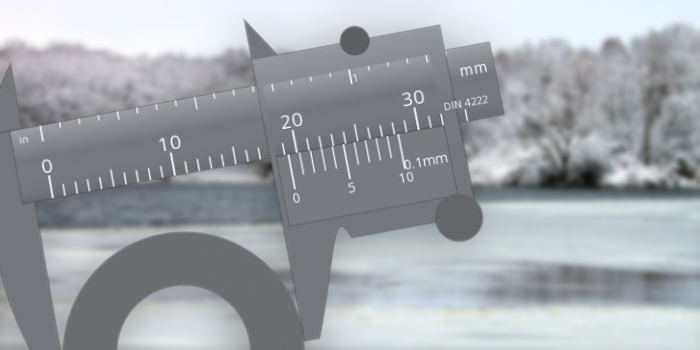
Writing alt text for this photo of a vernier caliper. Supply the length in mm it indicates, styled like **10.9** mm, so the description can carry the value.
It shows **19.3** mm
